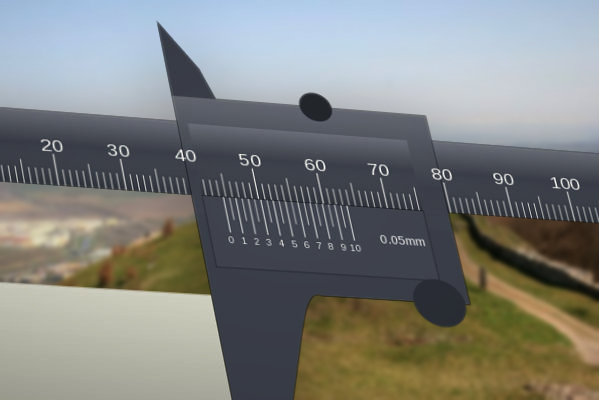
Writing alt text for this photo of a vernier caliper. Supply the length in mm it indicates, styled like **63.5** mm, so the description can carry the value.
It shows **44.6** mm
